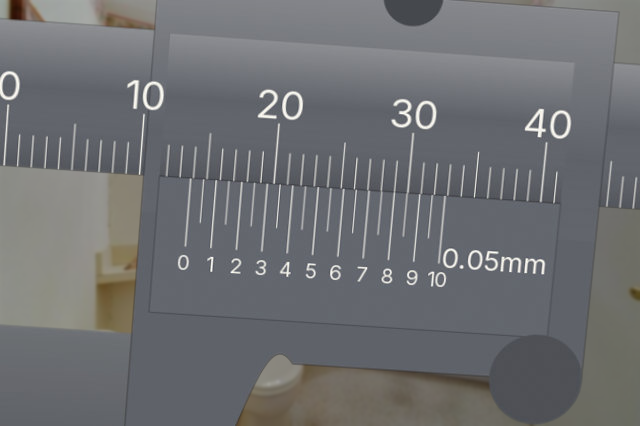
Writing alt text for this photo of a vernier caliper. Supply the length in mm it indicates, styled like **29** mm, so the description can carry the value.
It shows **13.8** mm
